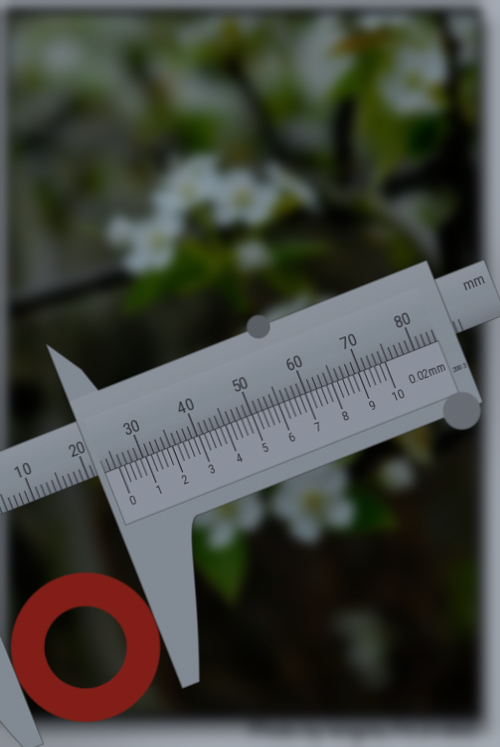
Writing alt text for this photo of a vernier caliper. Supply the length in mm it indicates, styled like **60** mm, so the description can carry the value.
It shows **25.6** mm
